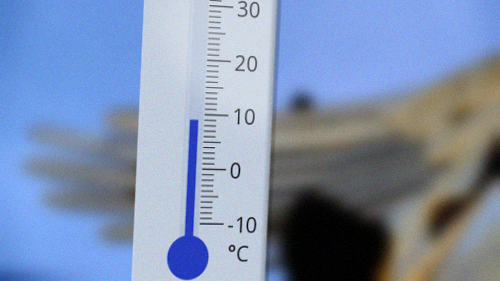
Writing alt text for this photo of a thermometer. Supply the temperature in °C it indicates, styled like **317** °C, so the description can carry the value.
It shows **9** °C
